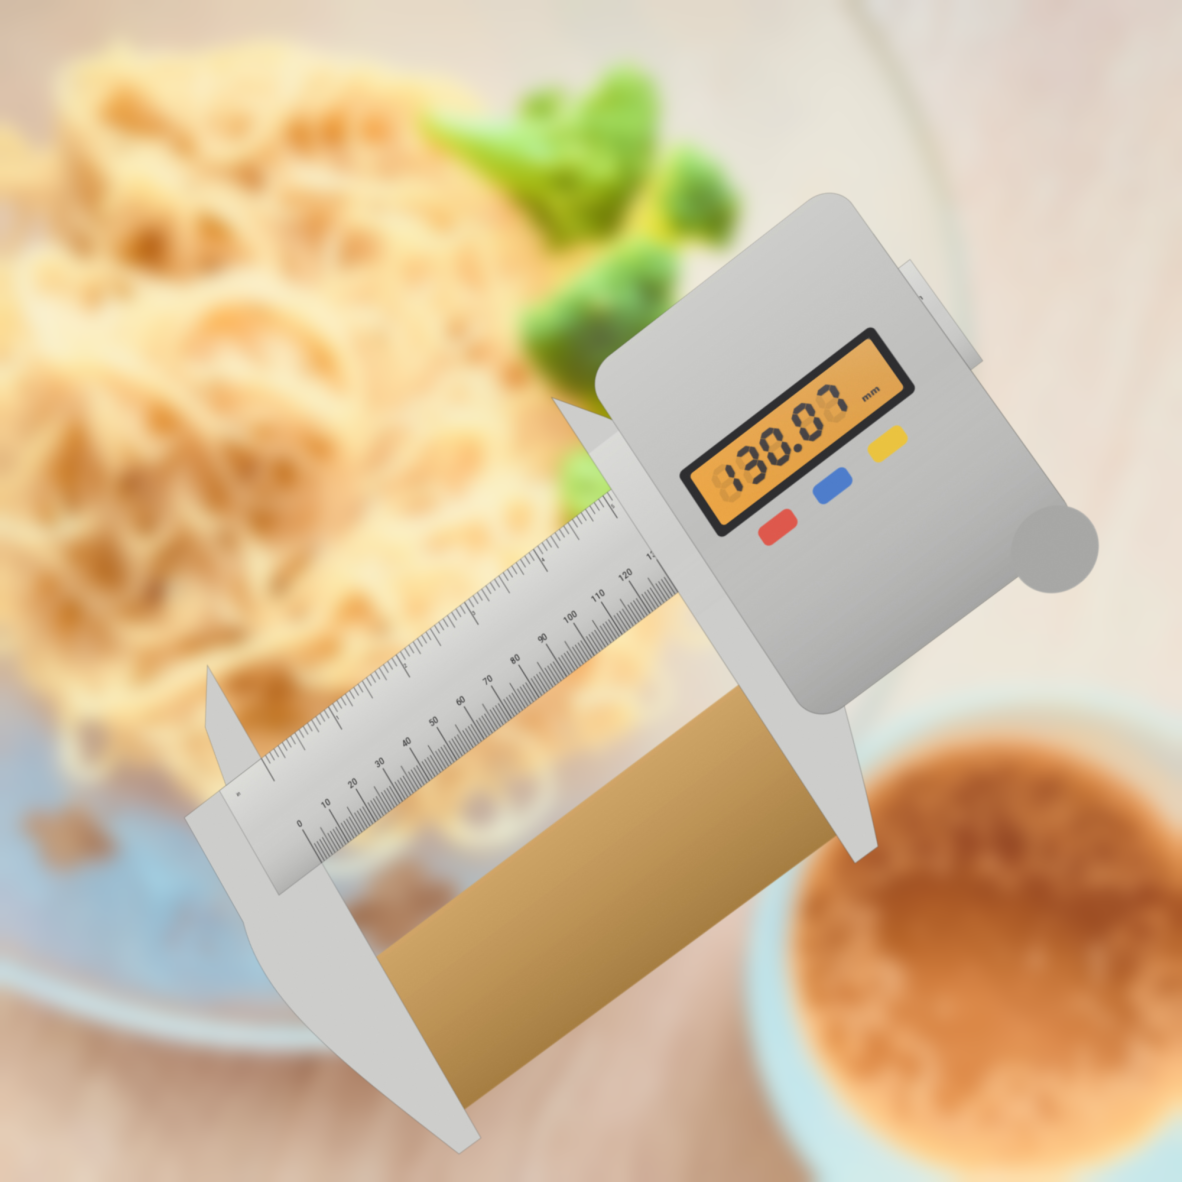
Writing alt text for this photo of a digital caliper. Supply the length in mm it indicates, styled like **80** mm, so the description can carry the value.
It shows **130.07** mm
